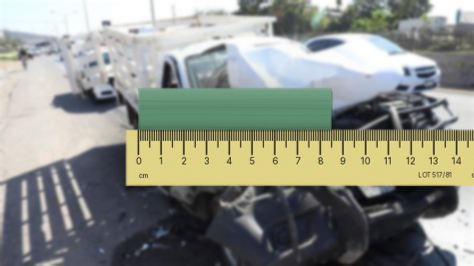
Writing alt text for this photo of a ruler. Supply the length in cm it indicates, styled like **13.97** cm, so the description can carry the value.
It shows **8.5** cm
